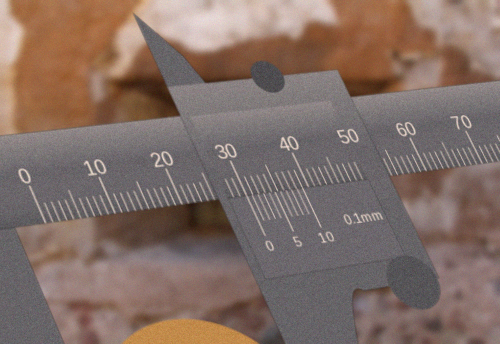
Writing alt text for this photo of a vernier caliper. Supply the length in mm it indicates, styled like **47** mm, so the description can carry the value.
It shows **30.0** mm
